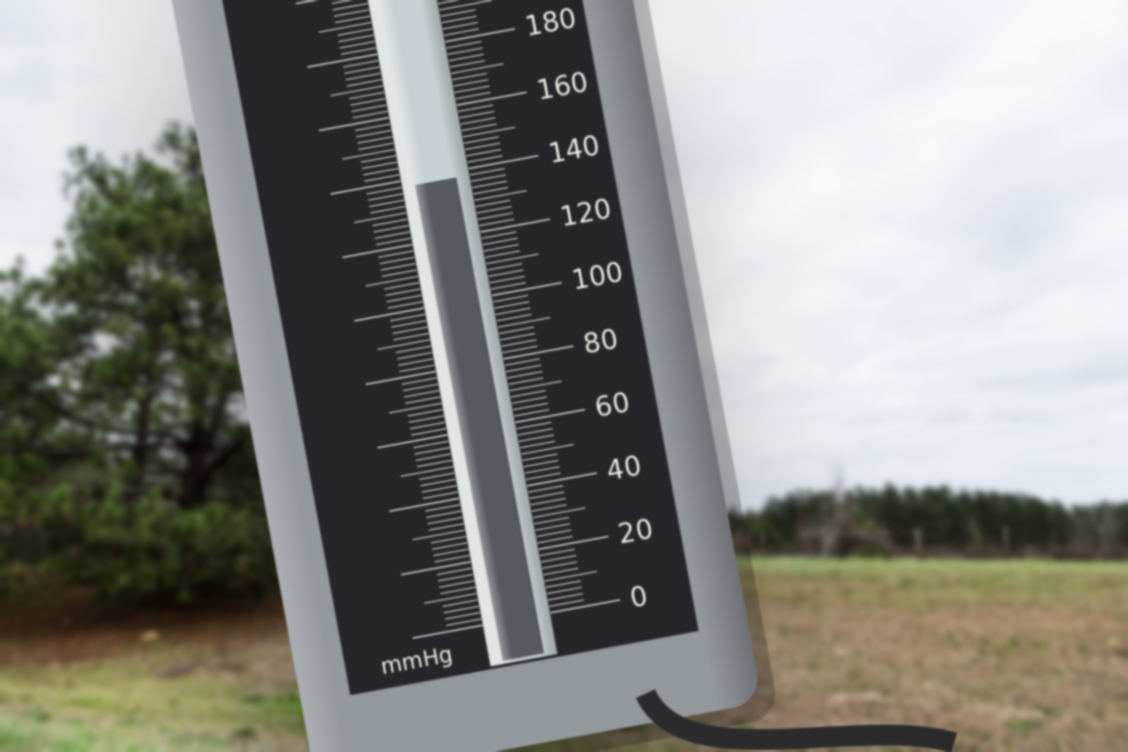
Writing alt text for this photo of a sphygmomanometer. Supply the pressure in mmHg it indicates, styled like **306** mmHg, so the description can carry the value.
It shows **138** mmHg
